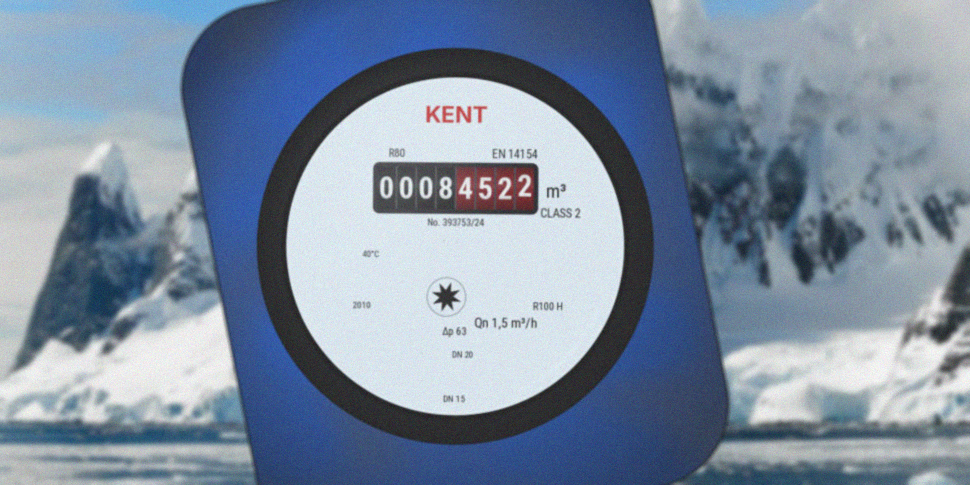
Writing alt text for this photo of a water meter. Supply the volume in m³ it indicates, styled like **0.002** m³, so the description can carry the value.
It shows **8.4522** m³
